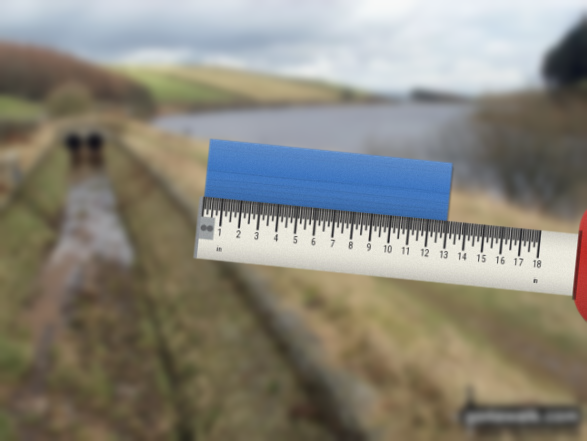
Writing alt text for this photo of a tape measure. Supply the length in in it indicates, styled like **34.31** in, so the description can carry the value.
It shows **13** in
